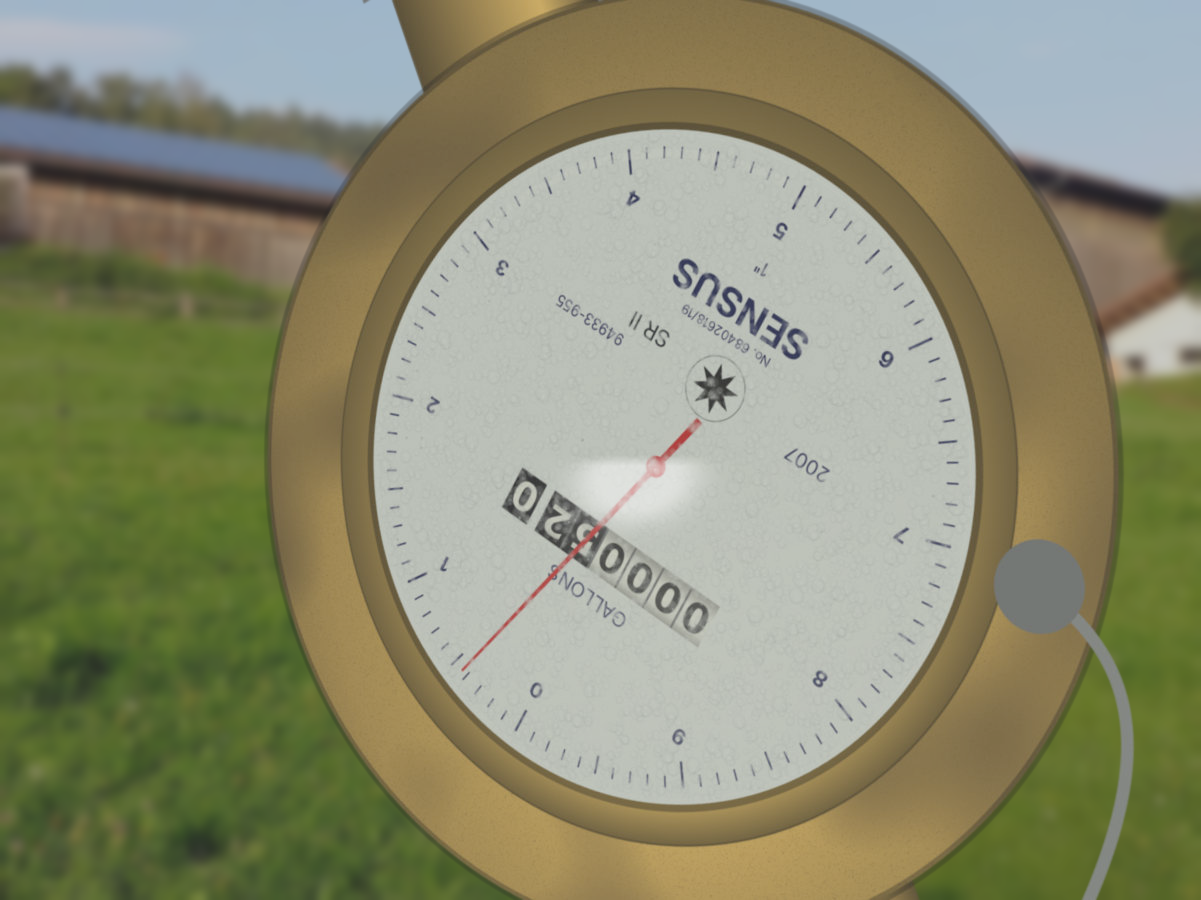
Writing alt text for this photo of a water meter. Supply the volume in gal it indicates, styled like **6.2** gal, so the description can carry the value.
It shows **520.4** gal
